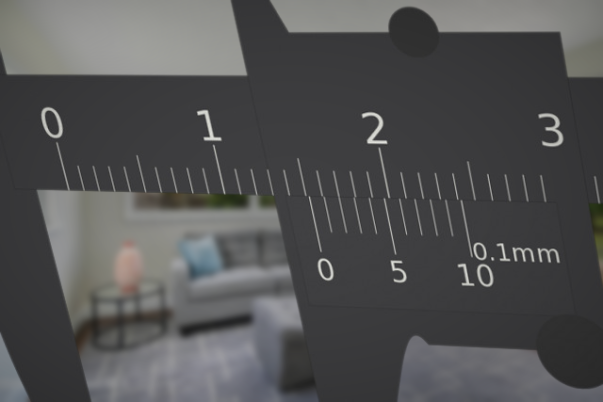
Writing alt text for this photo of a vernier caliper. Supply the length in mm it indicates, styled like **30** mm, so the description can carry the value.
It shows **15.2** mm
